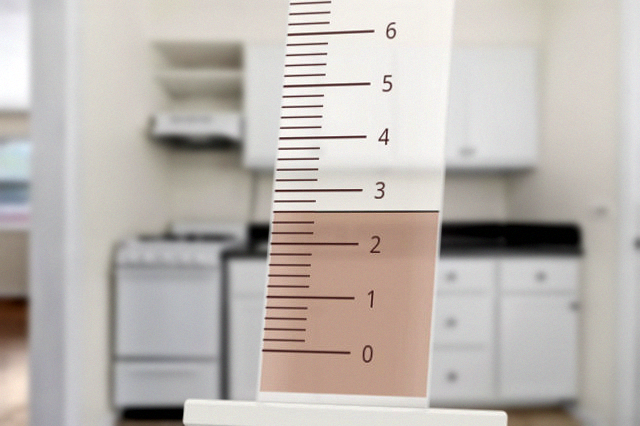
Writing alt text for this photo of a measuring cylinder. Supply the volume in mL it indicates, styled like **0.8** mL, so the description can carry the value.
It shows **2.6** mL
